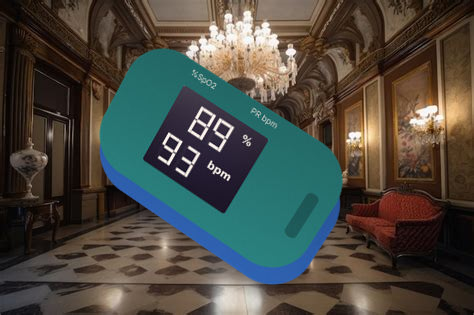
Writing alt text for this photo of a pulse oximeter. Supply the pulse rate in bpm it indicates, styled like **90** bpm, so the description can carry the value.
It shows **93** bpm
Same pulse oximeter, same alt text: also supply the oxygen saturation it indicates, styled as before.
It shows **89** %
